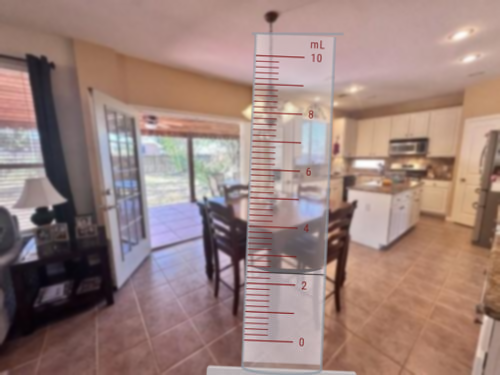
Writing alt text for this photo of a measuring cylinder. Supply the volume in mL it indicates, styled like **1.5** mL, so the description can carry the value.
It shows **2.4** mL
